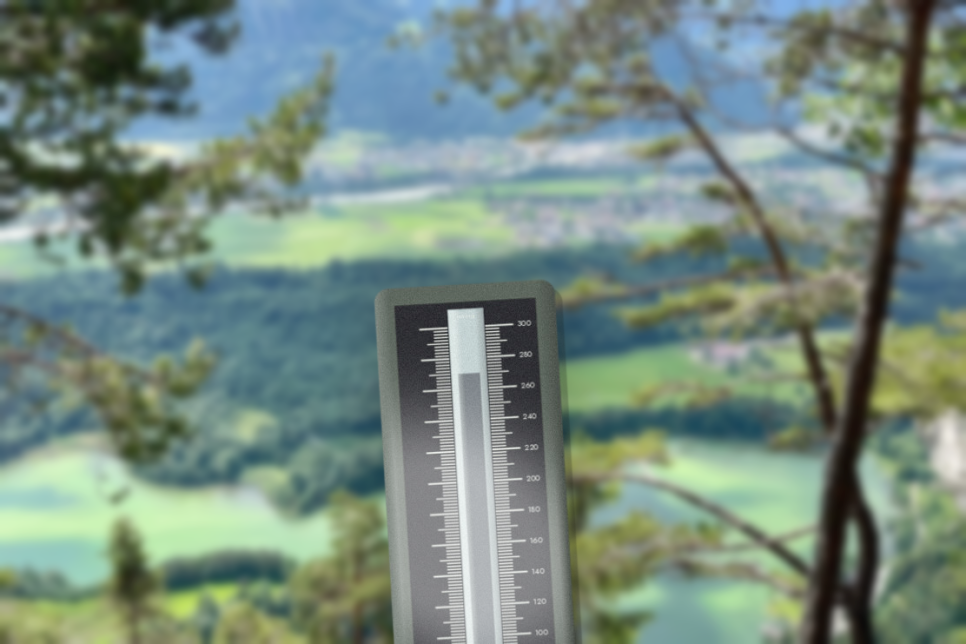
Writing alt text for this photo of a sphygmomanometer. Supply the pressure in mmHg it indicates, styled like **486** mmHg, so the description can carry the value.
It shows **270** mmHg
